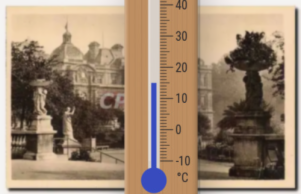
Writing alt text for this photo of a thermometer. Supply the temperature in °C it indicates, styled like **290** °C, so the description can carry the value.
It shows **15** °C
